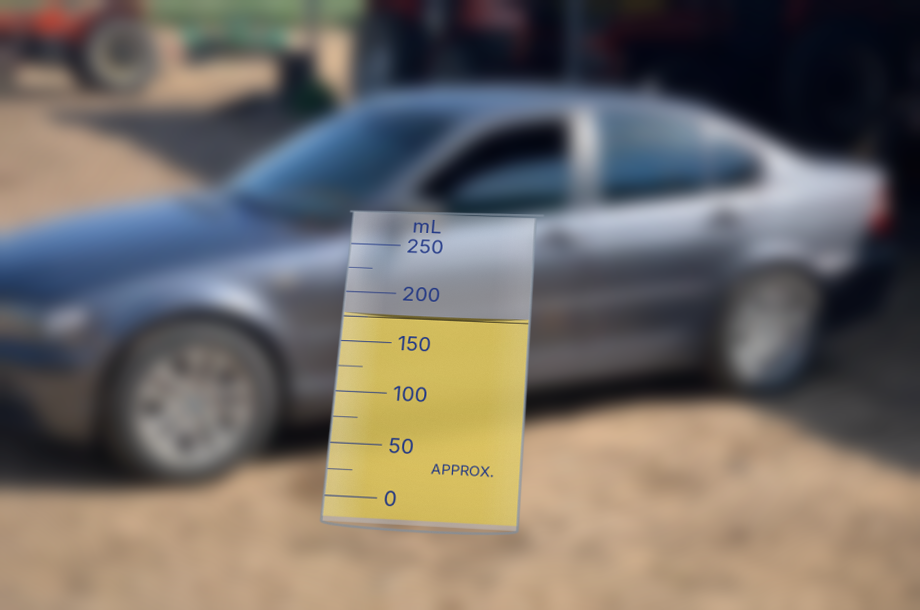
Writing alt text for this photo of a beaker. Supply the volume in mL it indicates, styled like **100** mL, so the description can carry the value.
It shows **175** mL
